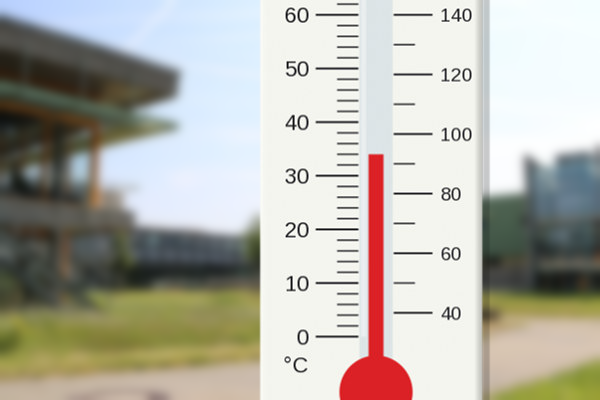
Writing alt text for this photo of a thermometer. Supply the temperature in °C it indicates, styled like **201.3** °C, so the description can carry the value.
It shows **34** °C
